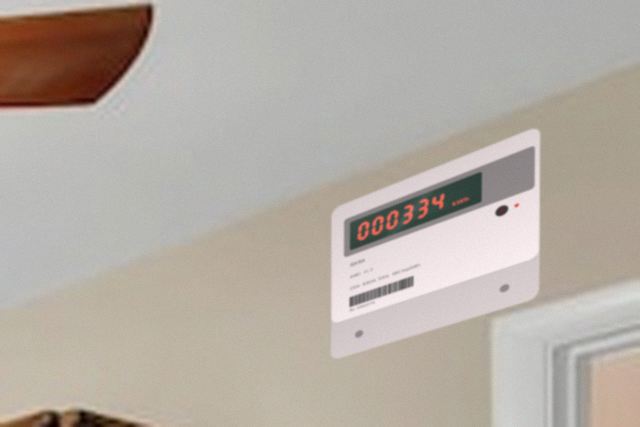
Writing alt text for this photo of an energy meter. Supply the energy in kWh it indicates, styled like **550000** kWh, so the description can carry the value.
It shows **334** kWh
